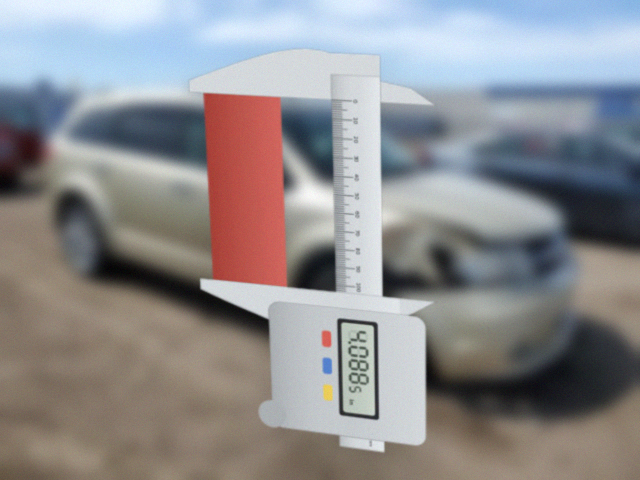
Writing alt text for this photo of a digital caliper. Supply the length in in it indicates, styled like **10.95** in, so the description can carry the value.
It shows **4.0885** in
